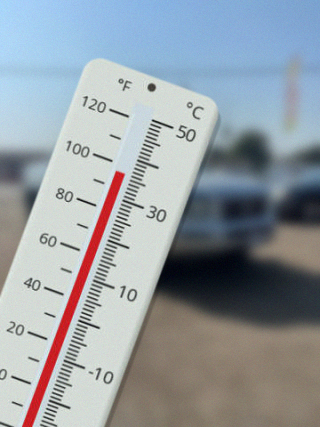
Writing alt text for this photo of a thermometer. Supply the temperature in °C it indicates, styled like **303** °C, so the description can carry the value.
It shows **36** °C
